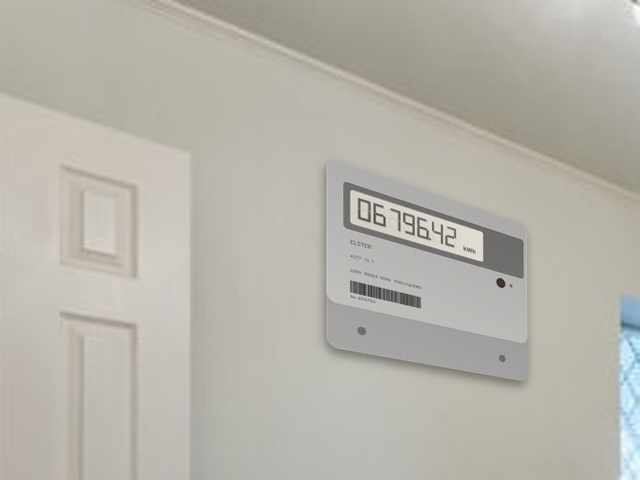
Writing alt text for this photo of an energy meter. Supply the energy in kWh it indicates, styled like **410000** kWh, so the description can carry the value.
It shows **6796.42** kWh
